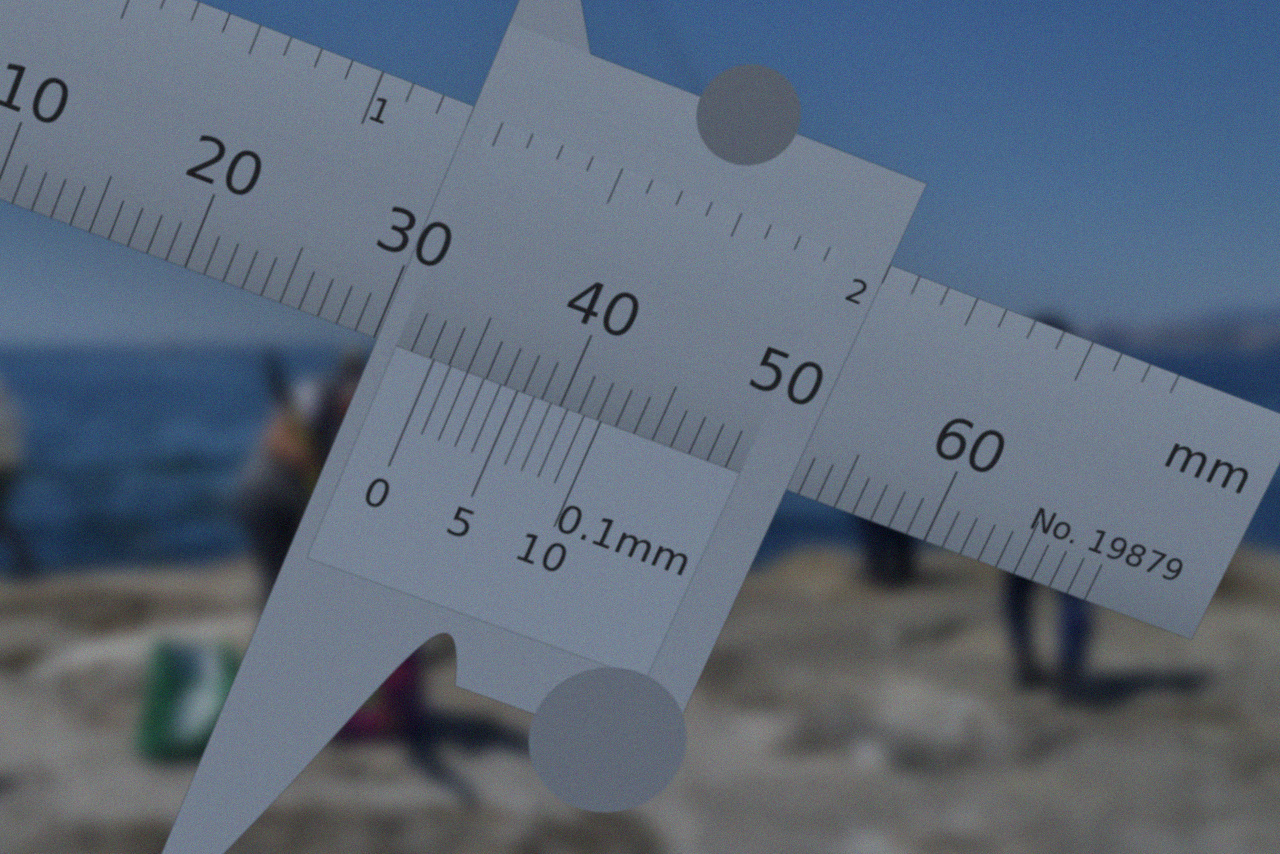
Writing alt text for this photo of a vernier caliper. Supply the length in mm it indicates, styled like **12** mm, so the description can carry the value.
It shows **33.2** mm
